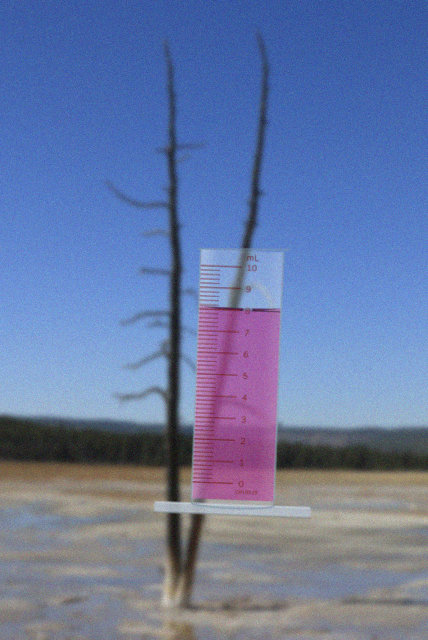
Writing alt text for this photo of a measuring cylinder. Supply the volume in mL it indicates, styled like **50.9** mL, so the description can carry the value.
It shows **8** mL
